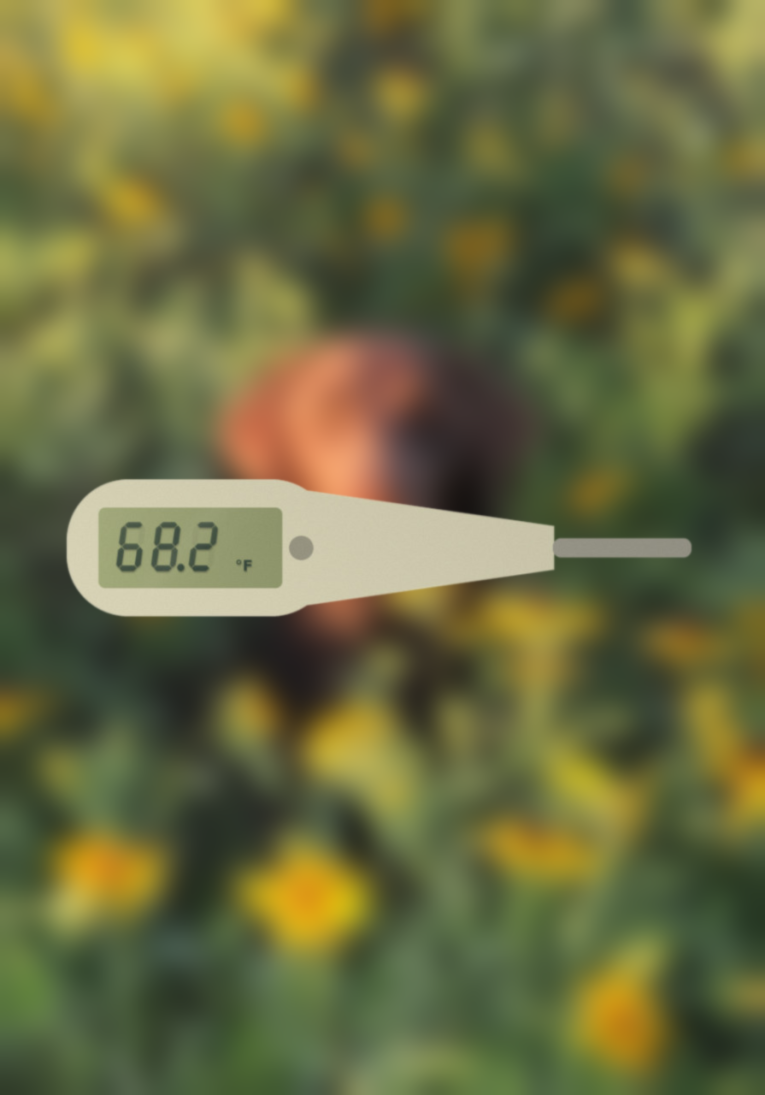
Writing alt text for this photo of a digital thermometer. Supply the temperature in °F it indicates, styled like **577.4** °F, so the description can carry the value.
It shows **68.2** °F
